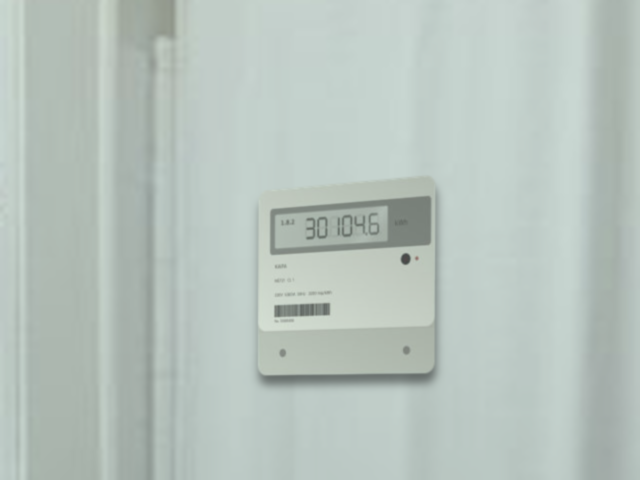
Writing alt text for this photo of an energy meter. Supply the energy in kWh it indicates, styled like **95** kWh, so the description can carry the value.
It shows **30104.6** kWh
